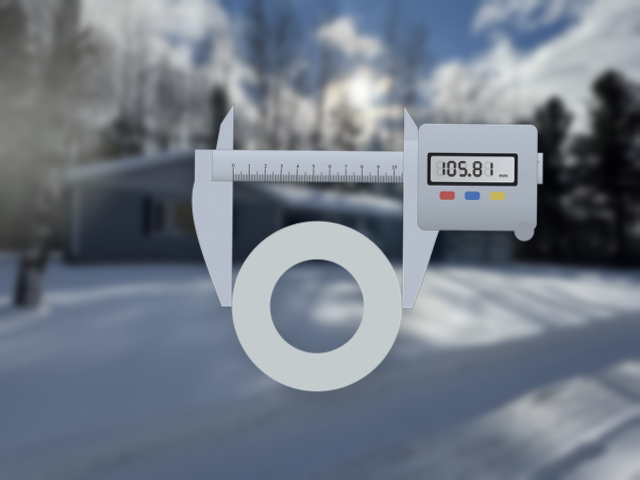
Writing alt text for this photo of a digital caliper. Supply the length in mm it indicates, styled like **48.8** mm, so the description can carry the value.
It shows **105.81** mm
